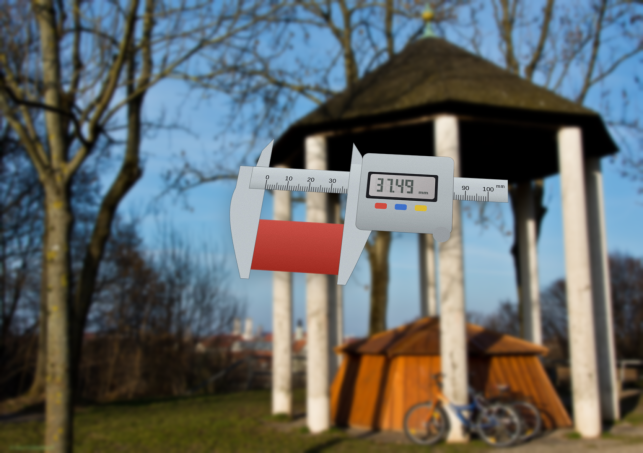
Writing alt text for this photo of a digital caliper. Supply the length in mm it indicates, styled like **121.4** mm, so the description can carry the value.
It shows **37.49** mm
